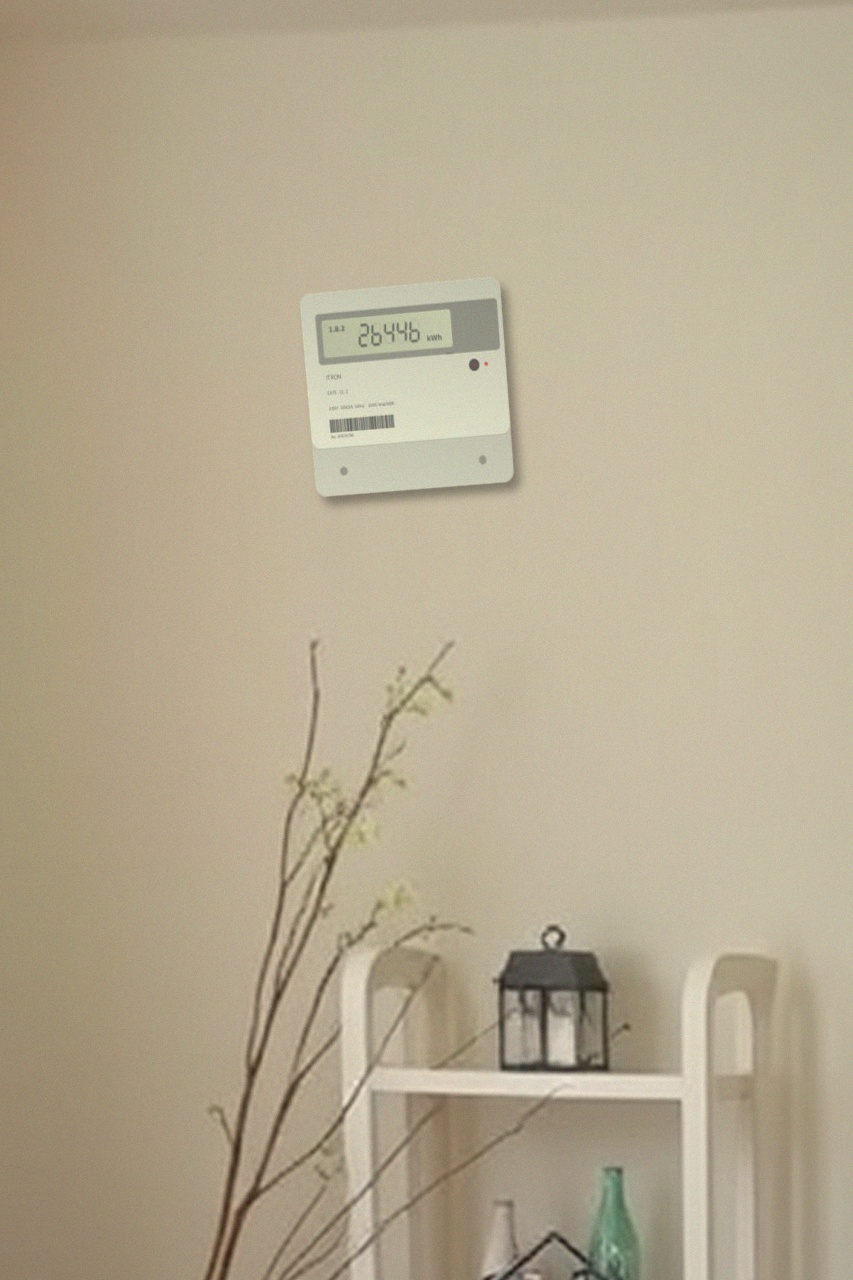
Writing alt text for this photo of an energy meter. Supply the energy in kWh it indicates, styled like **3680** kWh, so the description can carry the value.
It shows **26446** kWh
